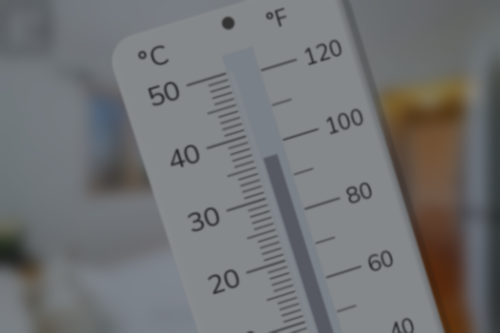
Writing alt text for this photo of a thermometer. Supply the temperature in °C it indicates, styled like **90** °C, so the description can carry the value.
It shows **36** °C
